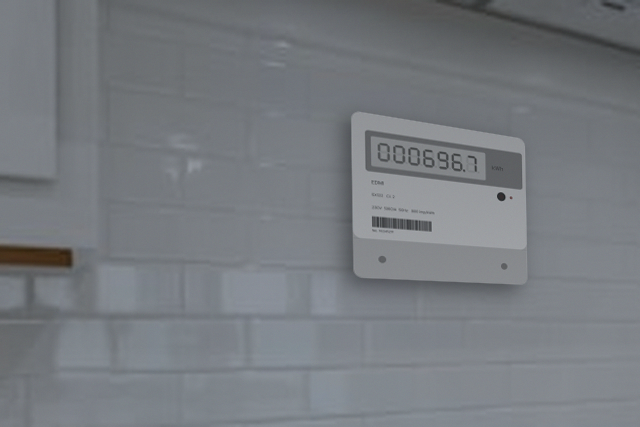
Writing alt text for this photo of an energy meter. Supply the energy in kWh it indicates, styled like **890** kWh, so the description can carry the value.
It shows **696.7** kWh
